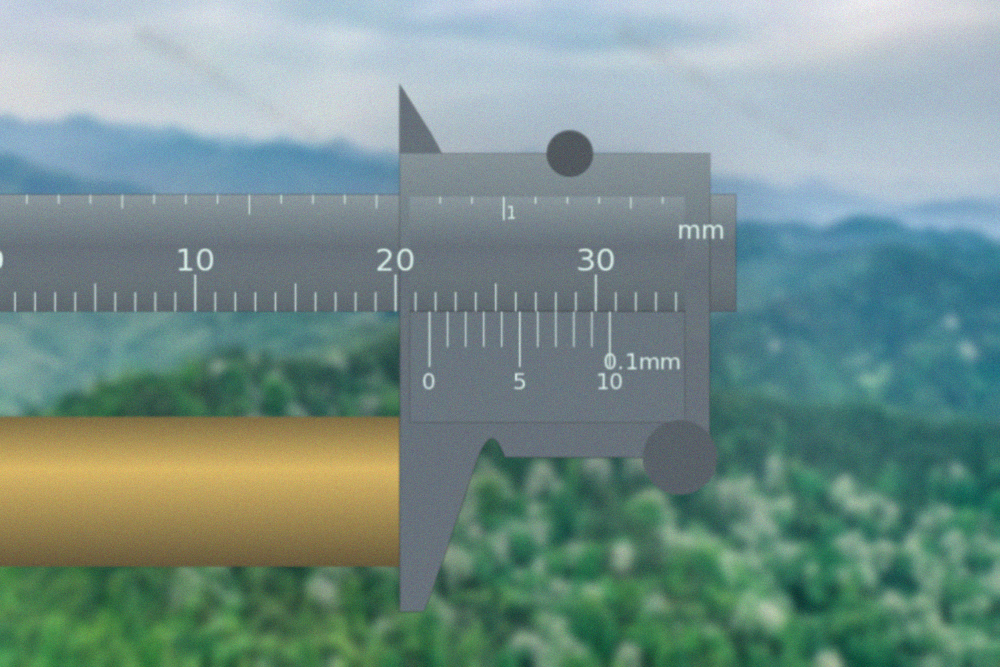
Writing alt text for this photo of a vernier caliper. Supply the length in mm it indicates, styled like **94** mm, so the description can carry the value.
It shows **21.7** mm
